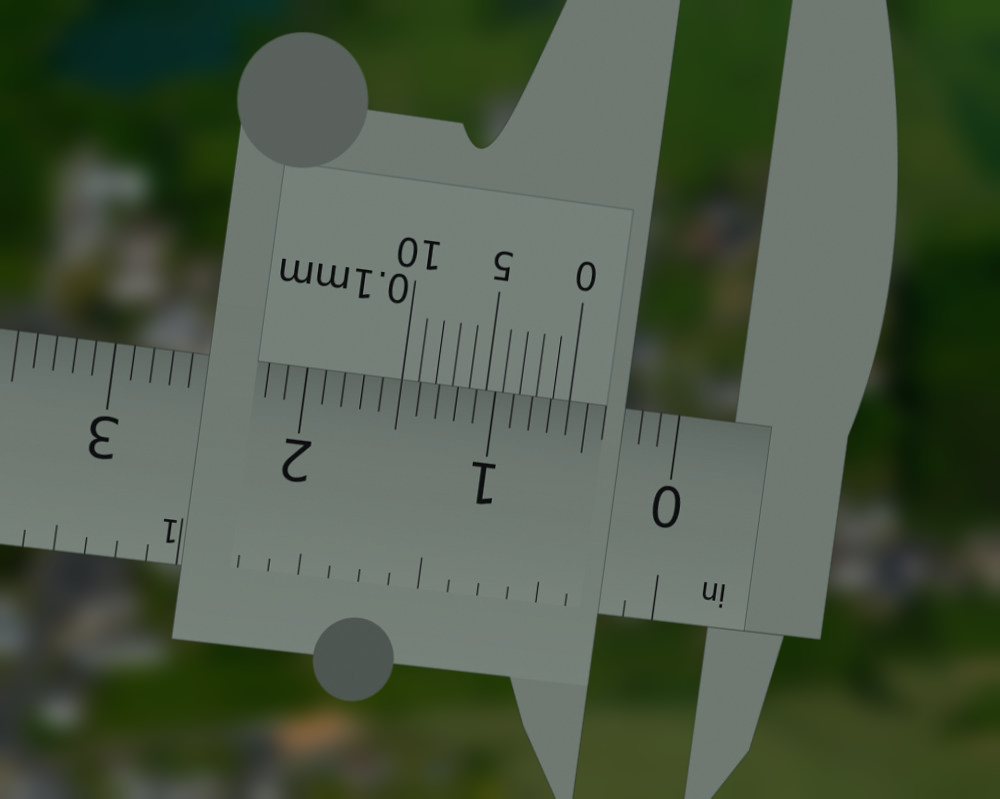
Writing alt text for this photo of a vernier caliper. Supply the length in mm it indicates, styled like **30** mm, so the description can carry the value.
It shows **6.0** mm
